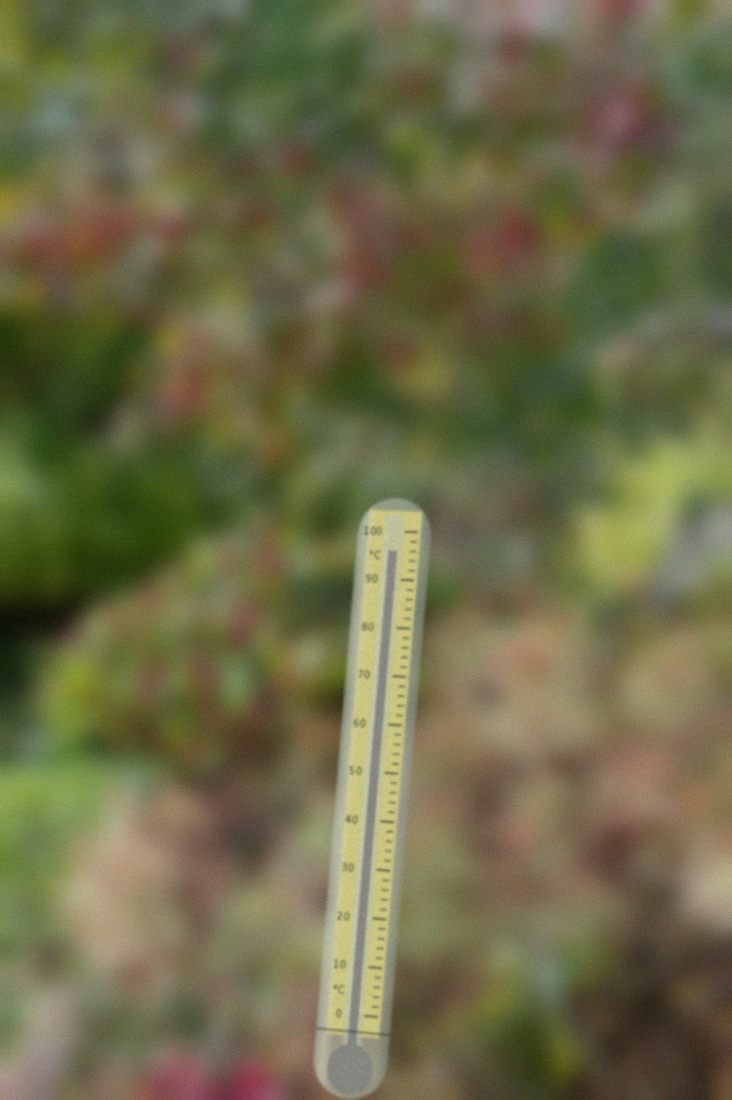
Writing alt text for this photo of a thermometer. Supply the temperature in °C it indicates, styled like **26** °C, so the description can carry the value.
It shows **96** °C
